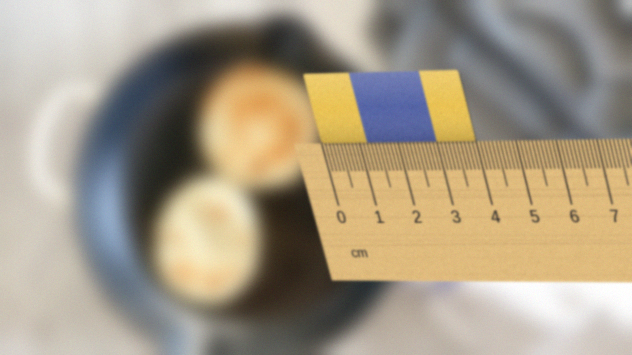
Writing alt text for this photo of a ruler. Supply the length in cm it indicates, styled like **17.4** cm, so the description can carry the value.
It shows **4** cm
